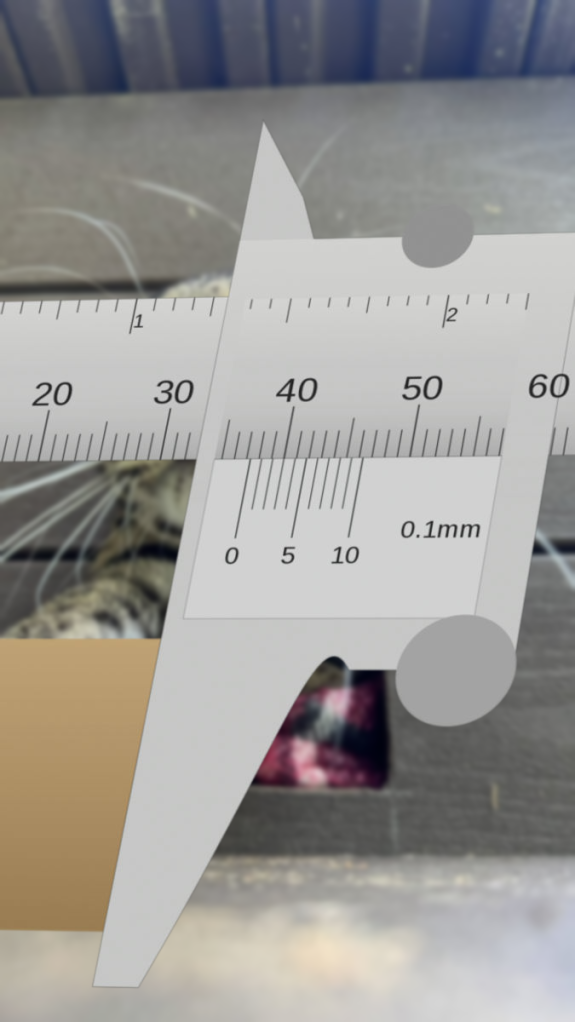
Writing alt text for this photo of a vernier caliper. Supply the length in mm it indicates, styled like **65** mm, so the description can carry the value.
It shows **37.3** mm
